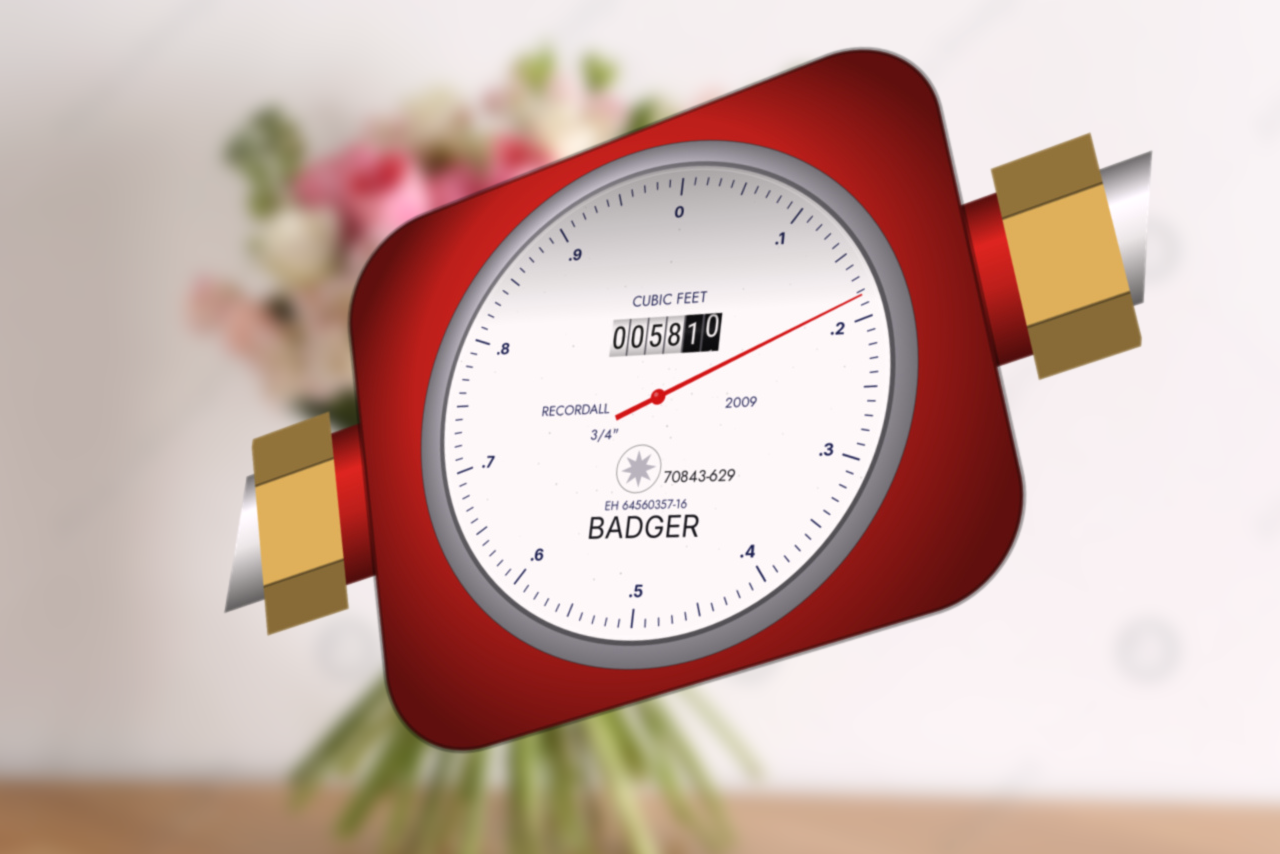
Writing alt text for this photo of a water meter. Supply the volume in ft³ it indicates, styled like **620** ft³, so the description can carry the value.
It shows **5810.18** ft³
